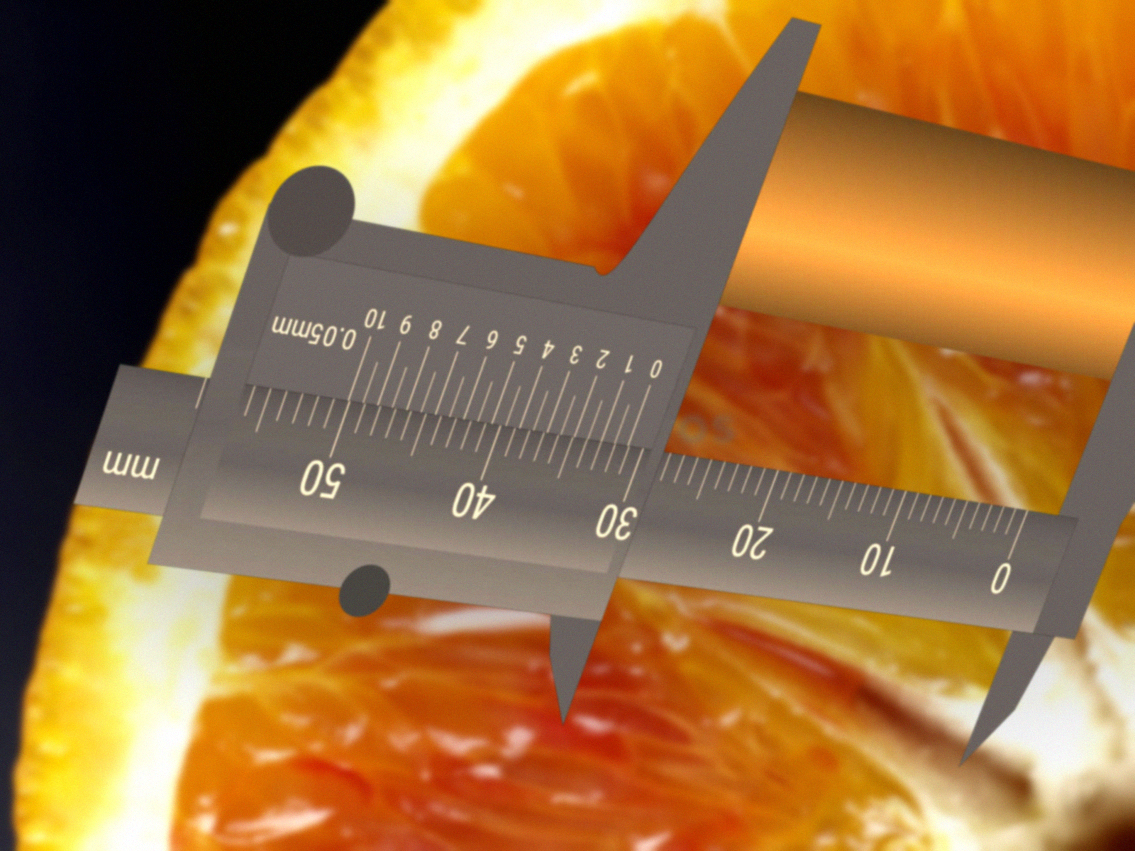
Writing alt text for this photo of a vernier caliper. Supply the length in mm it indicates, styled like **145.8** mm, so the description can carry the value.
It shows **31.1** mm
